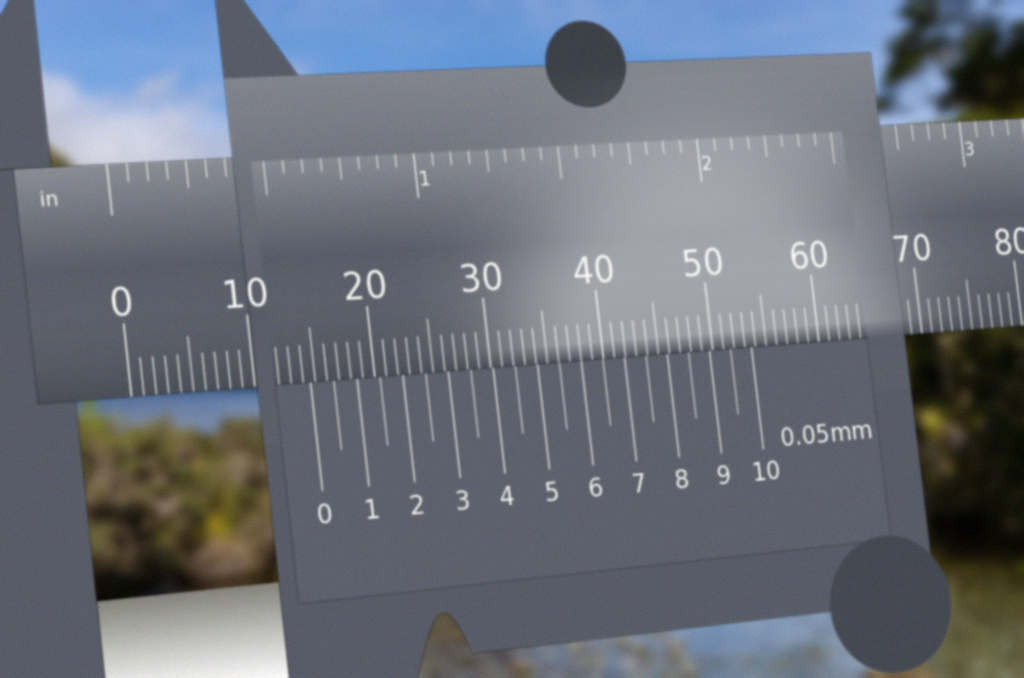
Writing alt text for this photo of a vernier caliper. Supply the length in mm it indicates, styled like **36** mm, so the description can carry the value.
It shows **14.6** mm
